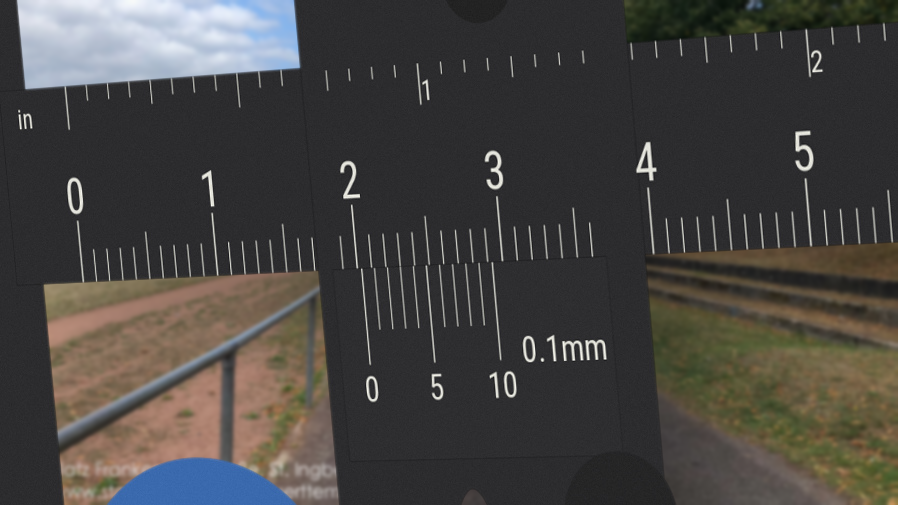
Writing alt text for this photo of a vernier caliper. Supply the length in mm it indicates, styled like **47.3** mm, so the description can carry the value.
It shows **20.3** mm
